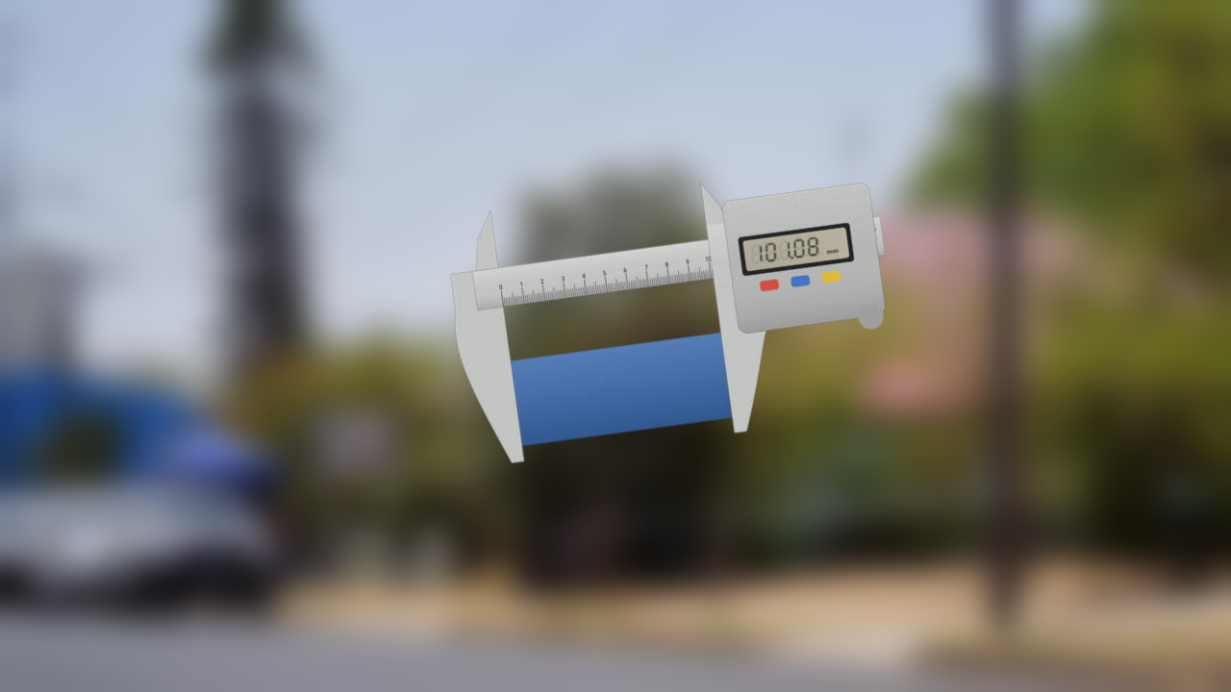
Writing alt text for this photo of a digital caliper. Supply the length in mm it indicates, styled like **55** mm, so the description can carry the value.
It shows **101.08** mm
